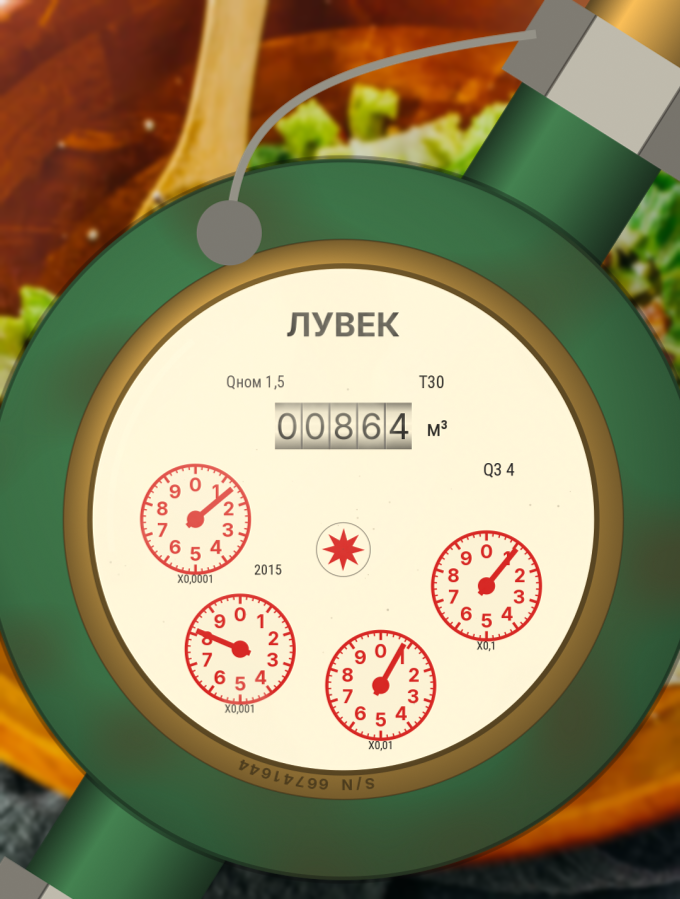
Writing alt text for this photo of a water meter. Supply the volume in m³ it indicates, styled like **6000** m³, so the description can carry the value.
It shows **864.1081** m³
